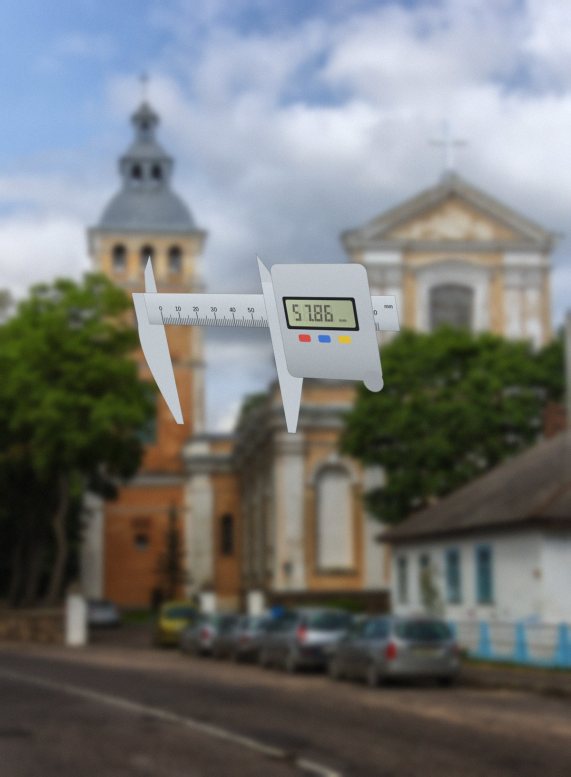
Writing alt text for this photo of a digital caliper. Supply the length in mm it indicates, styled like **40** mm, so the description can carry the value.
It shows **57.86** mm
